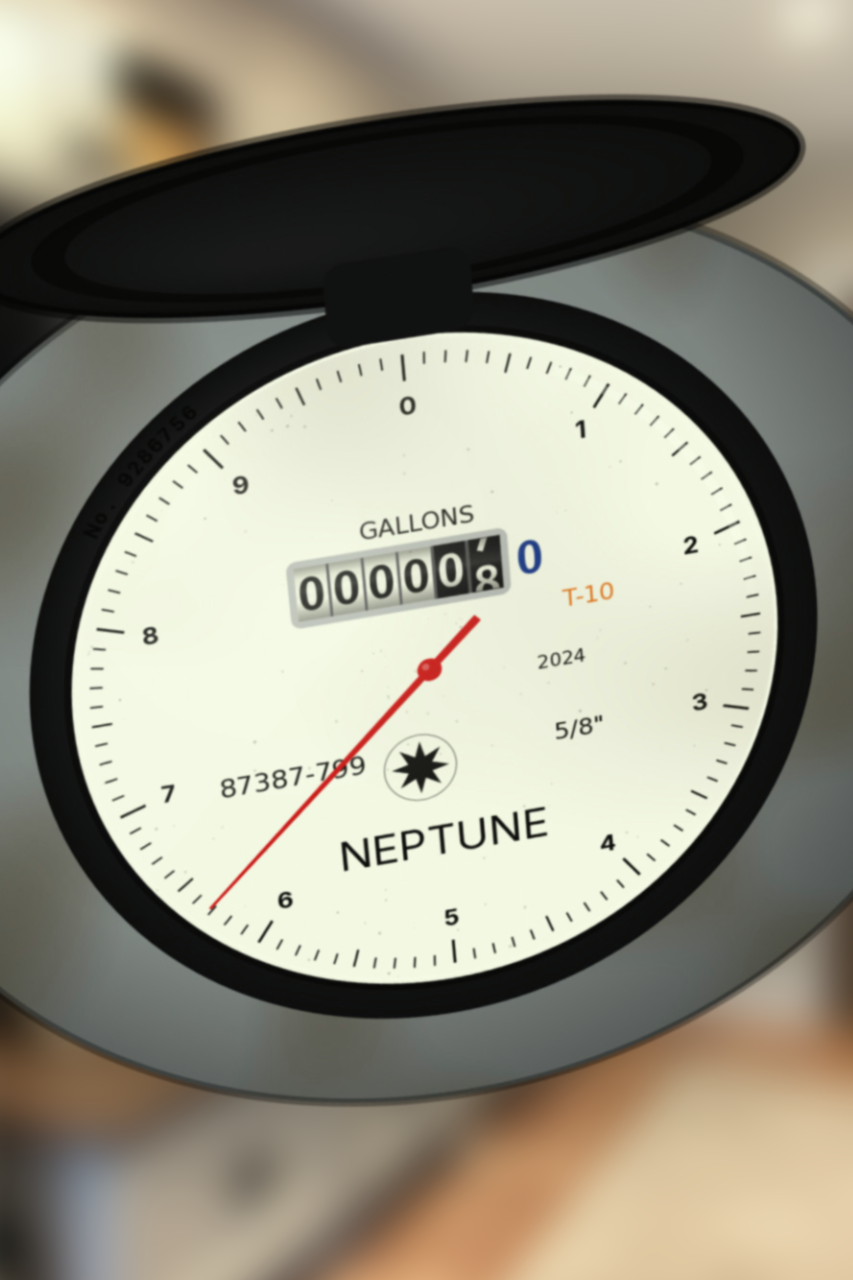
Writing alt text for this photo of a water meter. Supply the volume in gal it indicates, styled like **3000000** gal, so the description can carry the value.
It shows **76.3** gal
